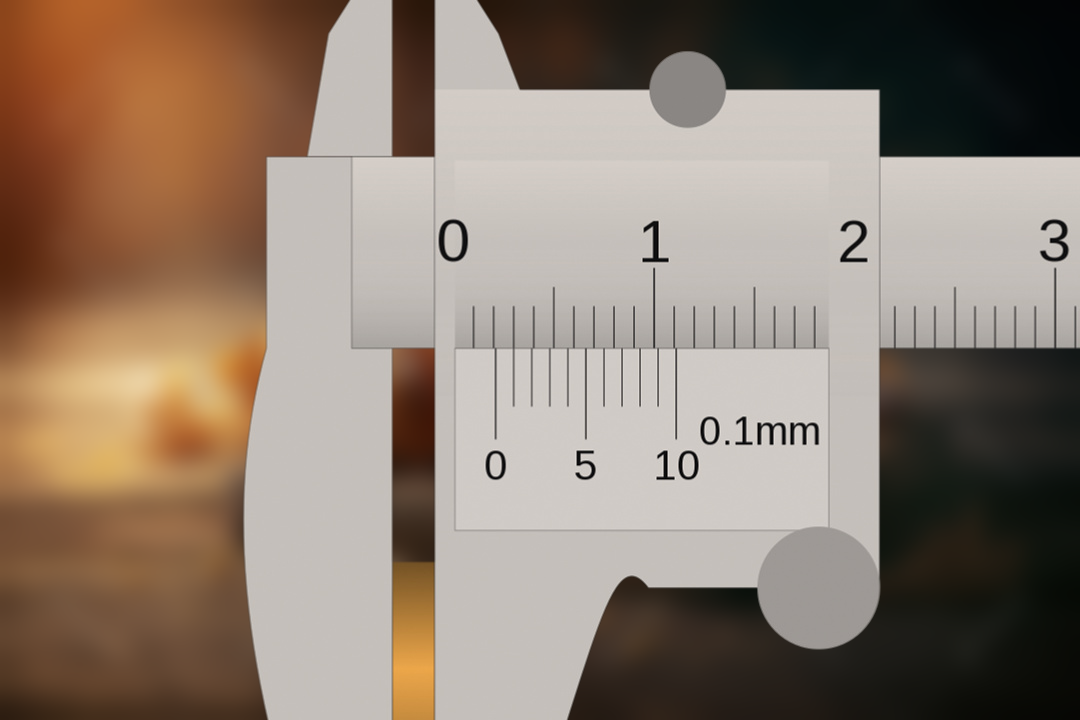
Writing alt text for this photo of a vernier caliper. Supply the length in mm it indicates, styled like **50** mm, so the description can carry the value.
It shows **2.1** mm
